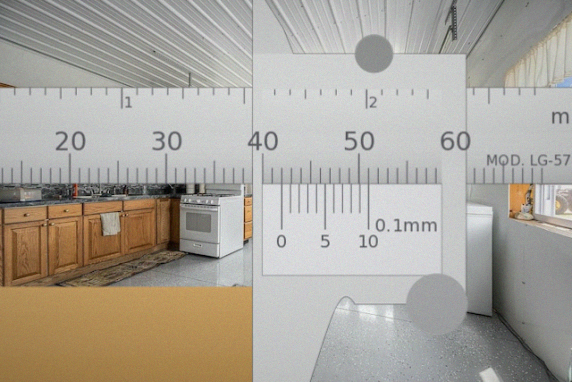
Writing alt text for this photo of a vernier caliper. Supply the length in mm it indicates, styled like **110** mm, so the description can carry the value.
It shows **42.0** mm
